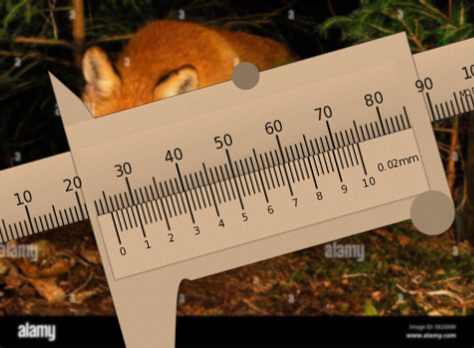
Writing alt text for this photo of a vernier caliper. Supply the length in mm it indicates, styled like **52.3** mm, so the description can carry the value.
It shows **25.5** mm
